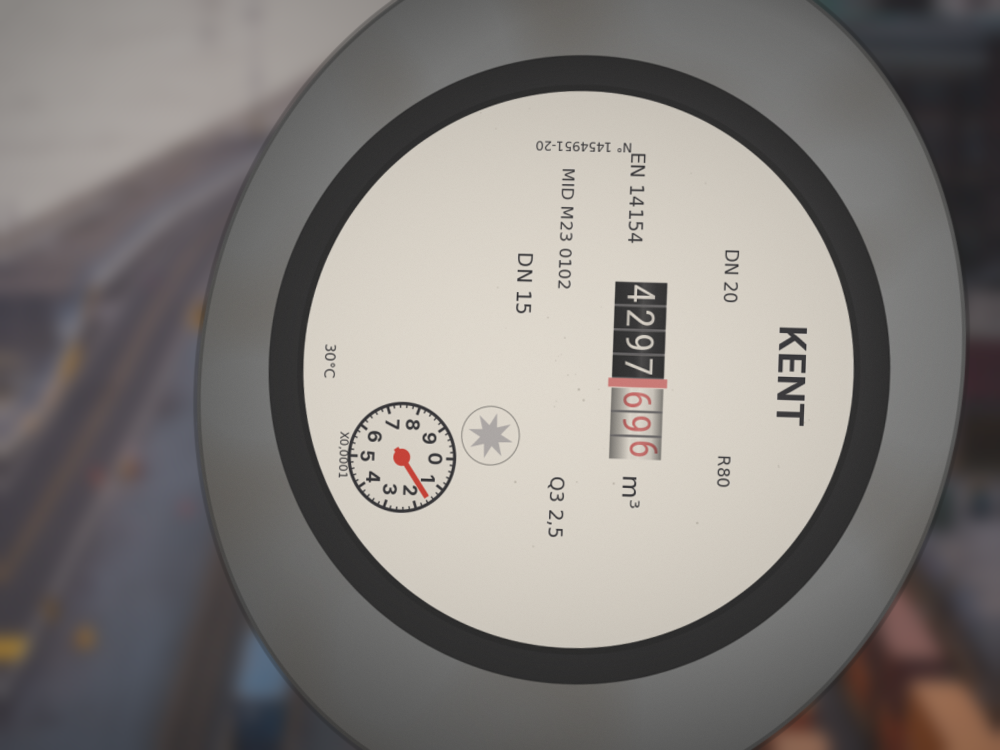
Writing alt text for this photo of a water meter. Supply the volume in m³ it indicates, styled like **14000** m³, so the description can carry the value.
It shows **4297.6961** m³
